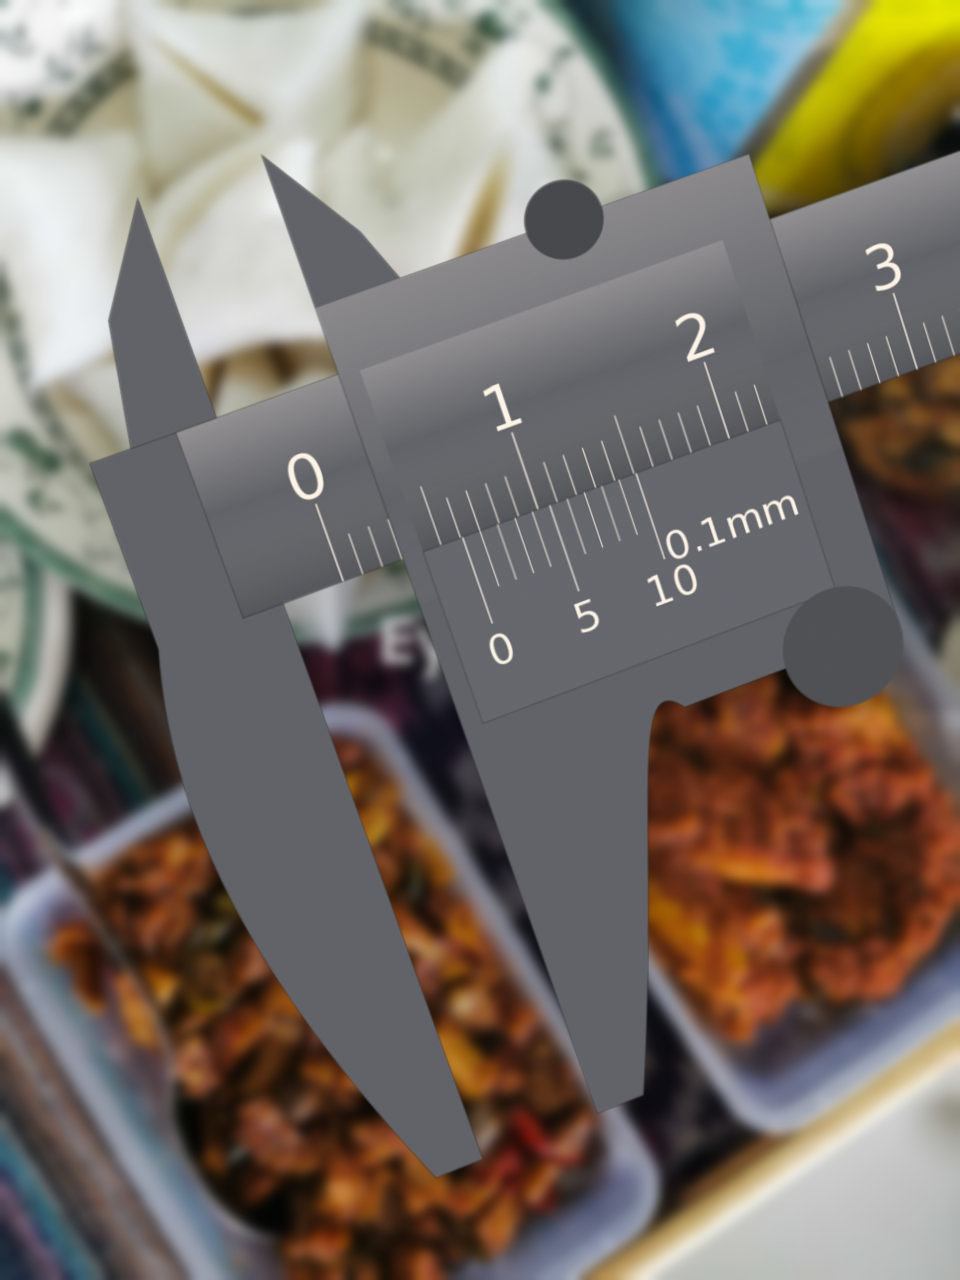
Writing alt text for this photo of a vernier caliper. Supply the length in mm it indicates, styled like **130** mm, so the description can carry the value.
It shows **6.1** mm
